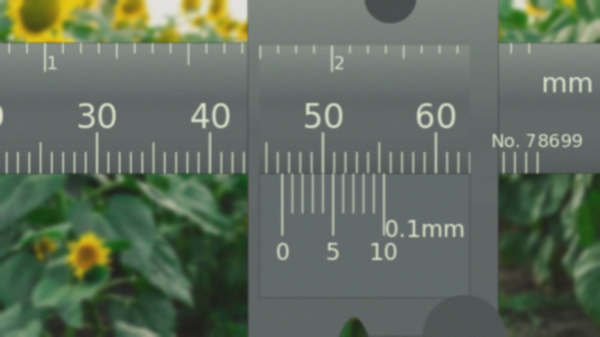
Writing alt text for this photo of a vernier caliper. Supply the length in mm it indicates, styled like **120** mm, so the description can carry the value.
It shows **46.4** mm
